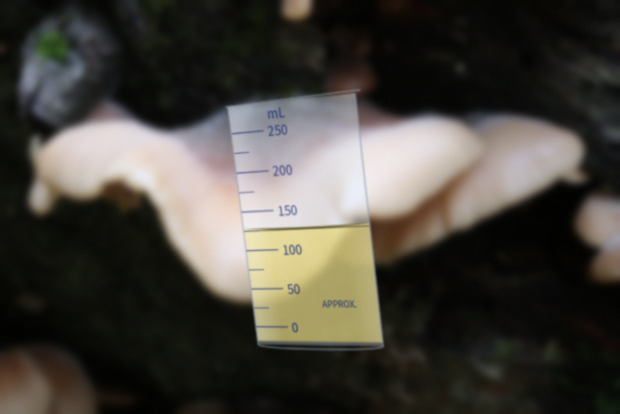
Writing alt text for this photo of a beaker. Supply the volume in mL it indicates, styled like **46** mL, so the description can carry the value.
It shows **125** mL
